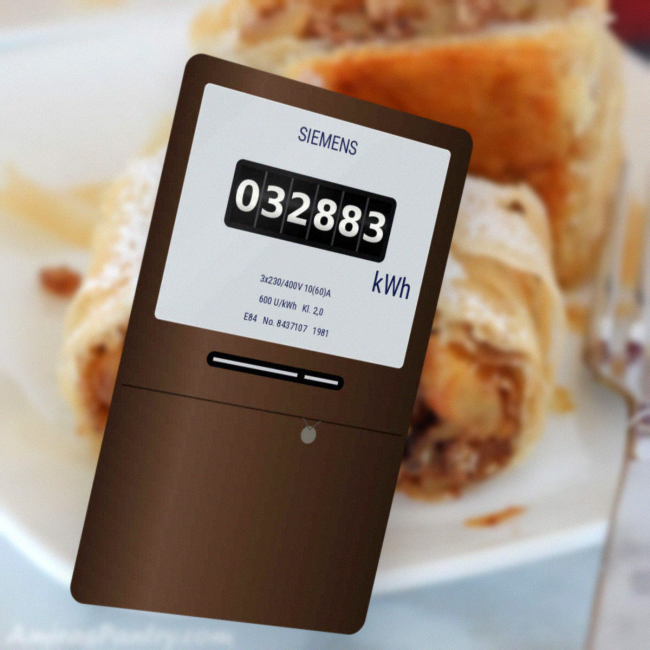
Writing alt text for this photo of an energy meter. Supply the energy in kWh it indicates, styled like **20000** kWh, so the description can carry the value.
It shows **32883** kWh
